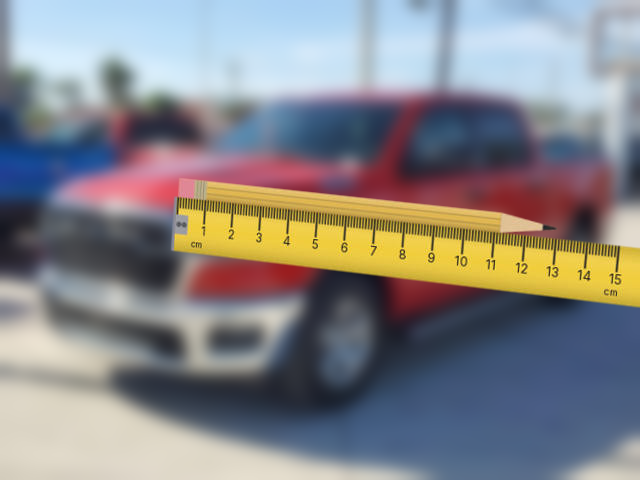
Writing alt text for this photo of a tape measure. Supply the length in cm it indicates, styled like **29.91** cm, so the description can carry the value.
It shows **13** cm
